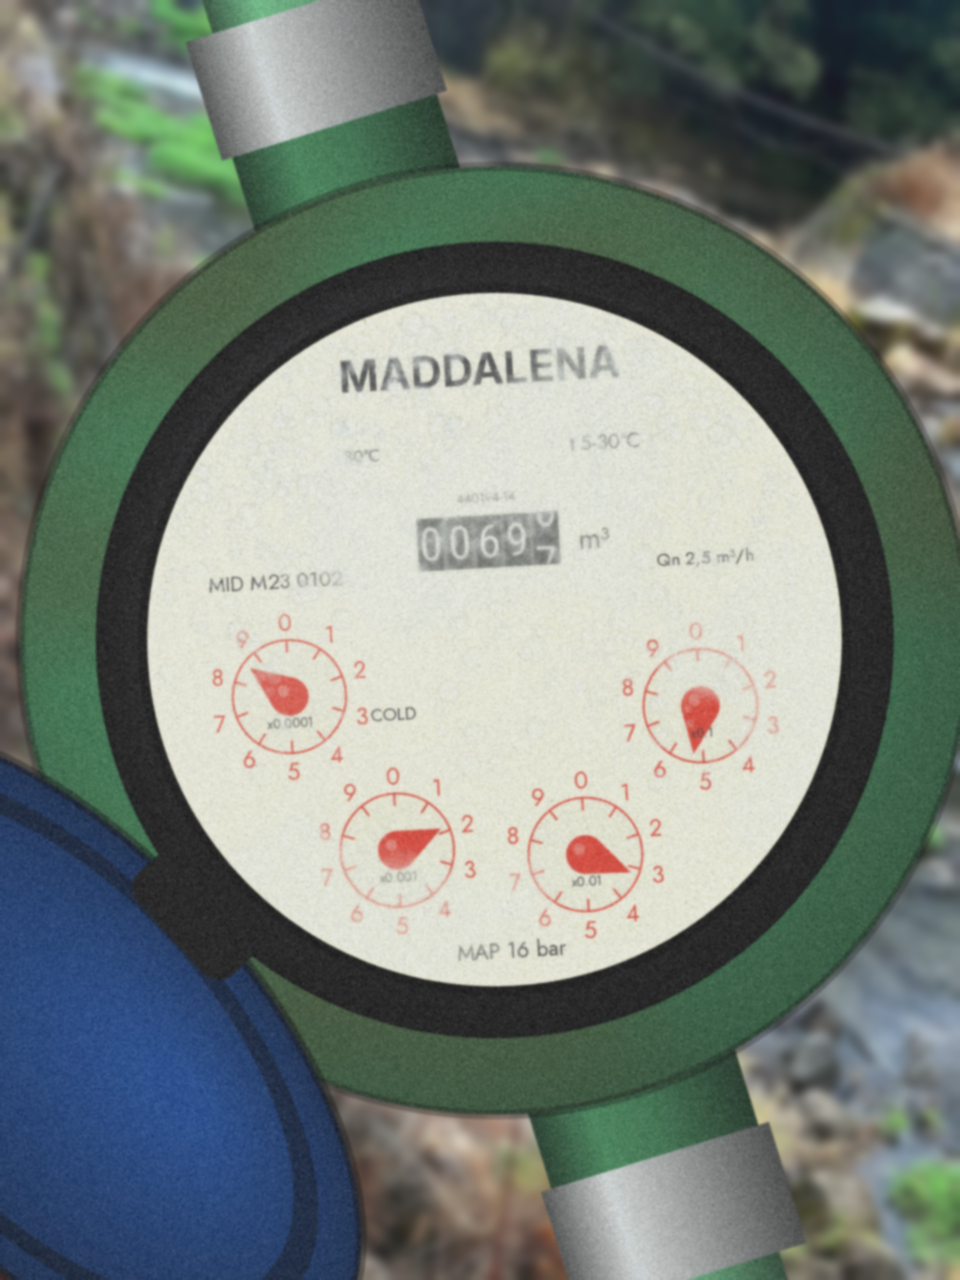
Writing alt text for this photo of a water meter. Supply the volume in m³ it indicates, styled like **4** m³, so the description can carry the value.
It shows **696.5318** m³
